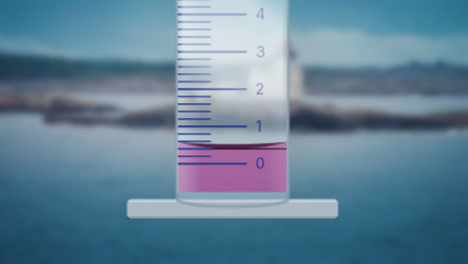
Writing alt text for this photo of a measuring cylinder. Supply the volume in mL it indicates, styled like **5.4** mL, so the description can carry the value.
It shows **0.4** mL
